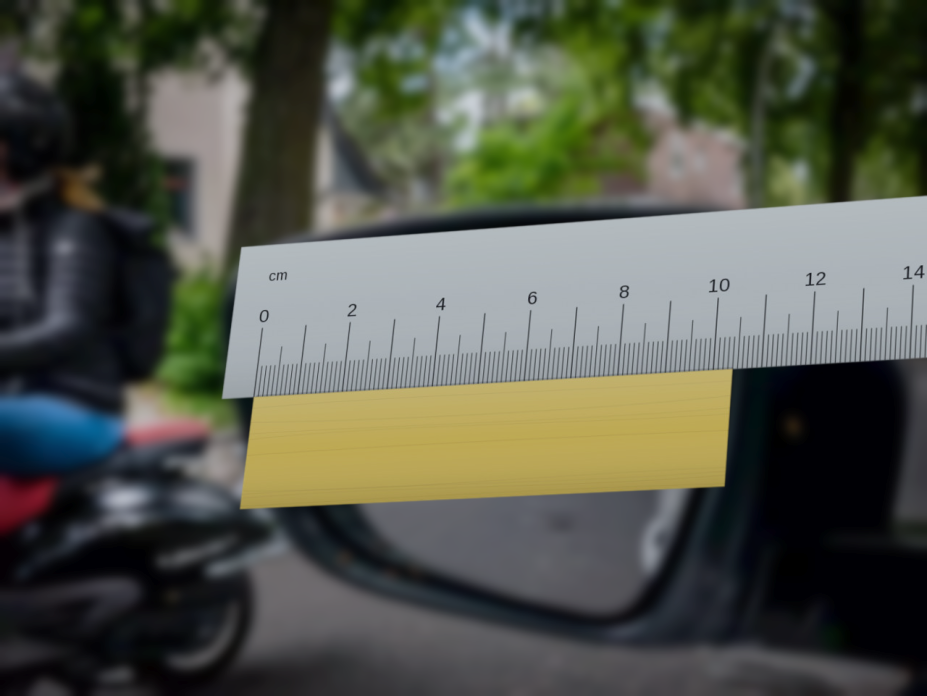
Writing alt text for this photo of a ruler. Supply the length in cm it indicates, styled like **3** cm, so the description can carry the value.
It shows **10.4** cm
